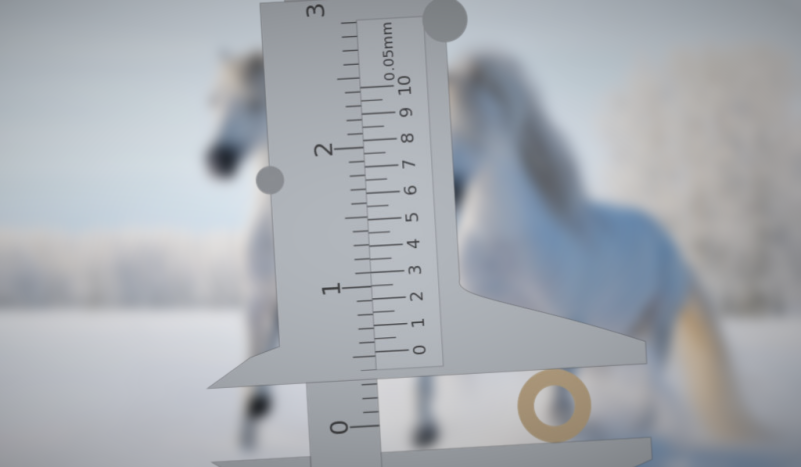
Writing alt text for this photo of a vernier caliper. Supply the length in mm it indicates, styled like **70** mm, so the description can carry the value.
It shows **5.3** mm
